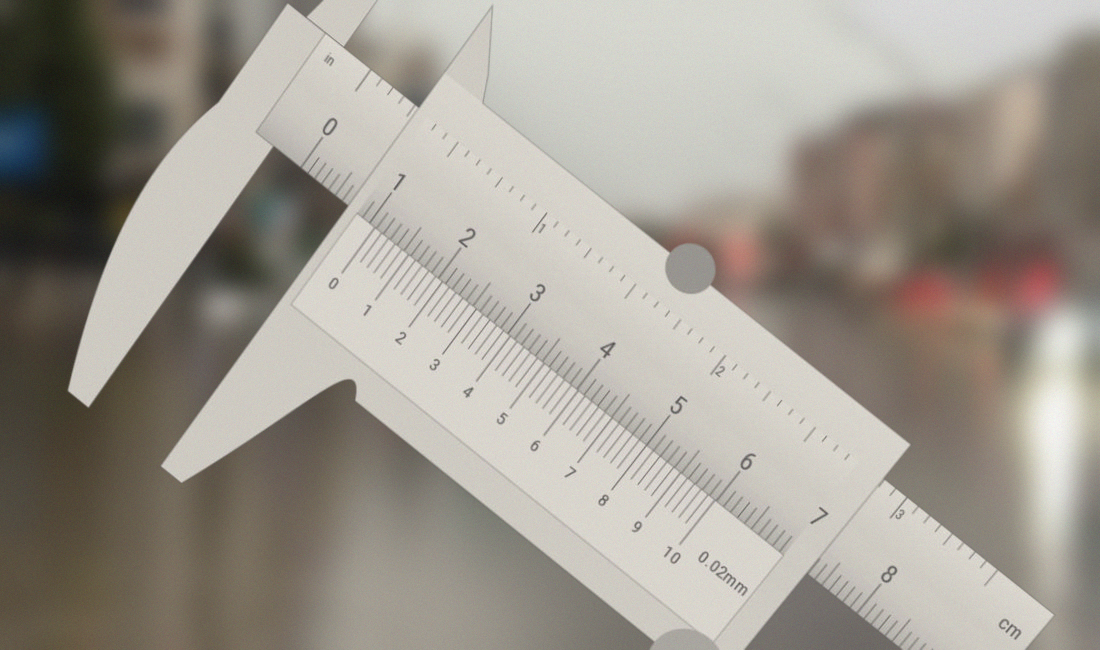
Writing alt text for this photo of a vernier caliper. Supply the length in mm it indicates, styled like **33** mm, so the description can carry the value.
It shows **10.8** mm
